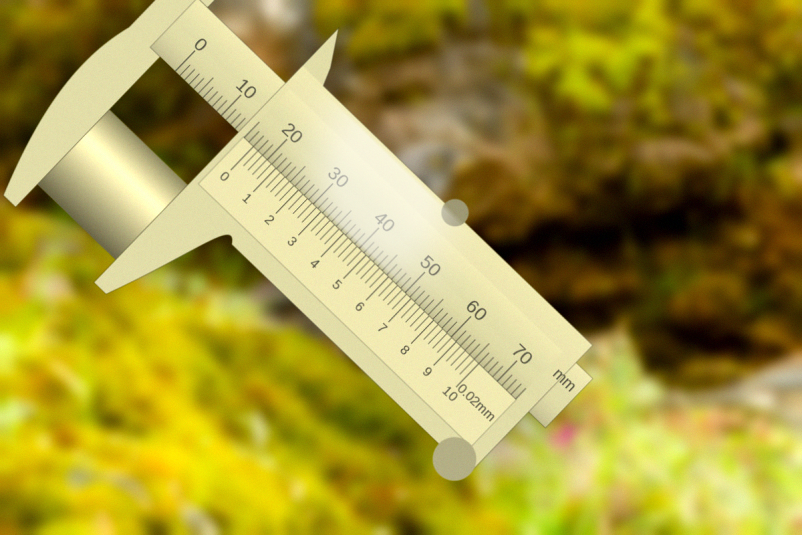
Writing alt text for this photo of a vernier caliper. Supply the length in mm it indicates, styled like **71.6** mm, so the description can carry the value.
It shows **17.0** mm
